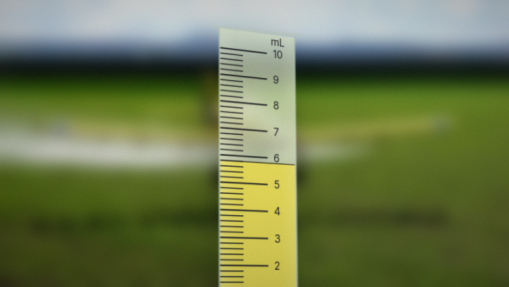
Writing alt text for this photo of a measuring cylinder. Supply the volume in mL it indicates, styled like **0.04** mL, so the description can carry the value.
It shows **5.8** mL
